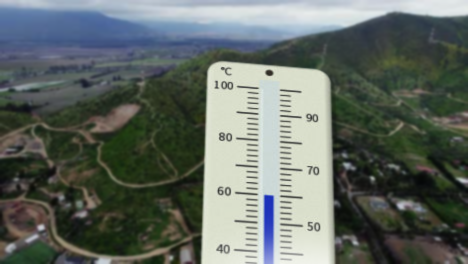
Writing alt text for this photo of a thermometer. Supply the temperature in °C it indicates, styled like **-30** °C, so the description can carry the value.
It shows **60** °C
